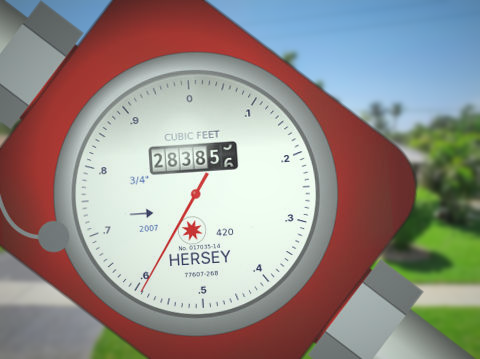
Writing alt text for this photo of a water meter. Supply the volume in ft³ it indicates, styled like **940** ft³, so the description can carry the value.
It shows **283855.59** ft³
